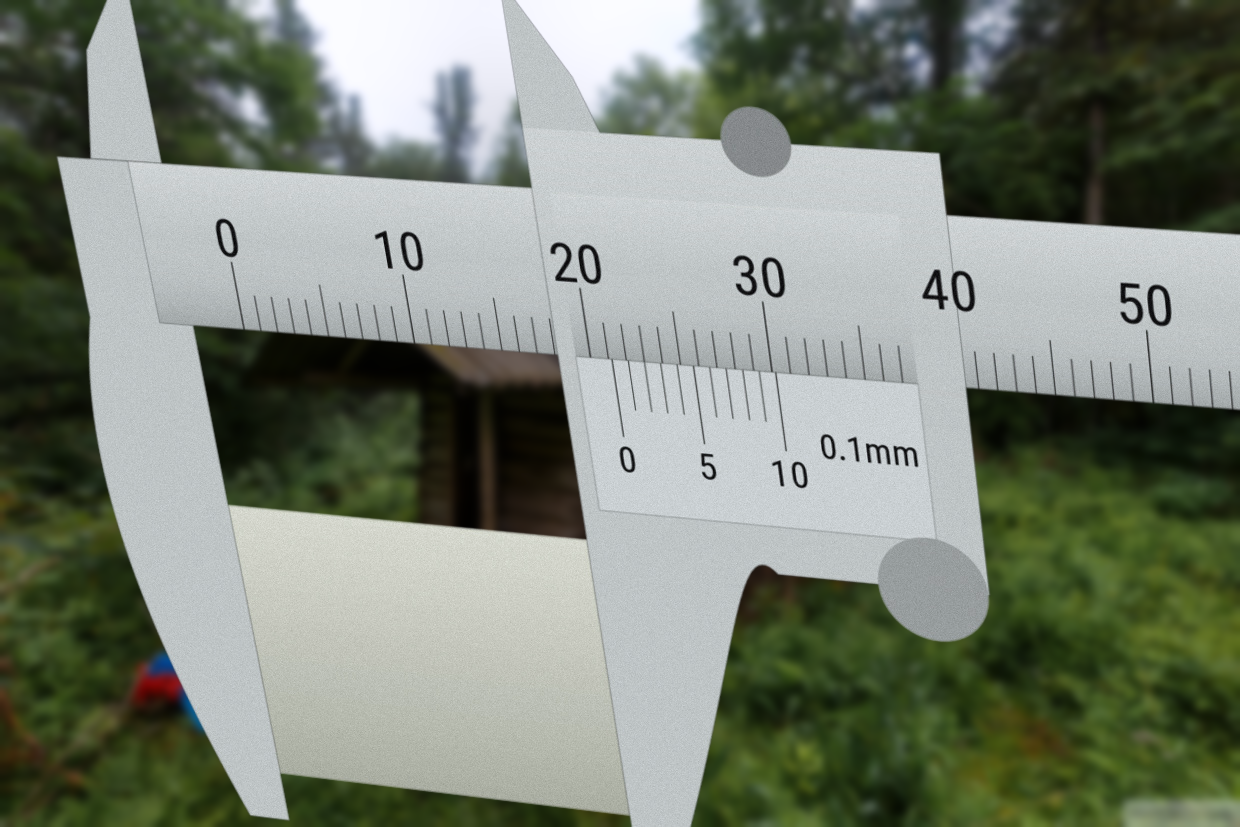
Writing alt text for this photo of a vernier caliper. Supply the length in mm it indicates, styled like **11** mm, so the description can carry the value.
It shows **21.2** mm
